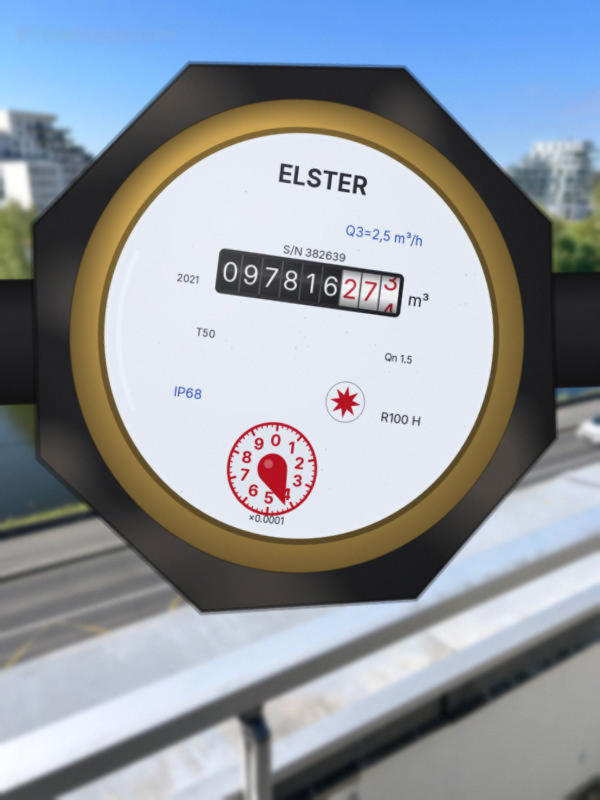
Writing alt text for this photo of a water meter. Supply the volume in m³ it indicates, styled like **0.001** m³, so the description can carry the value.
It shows **97816.2734** m³
